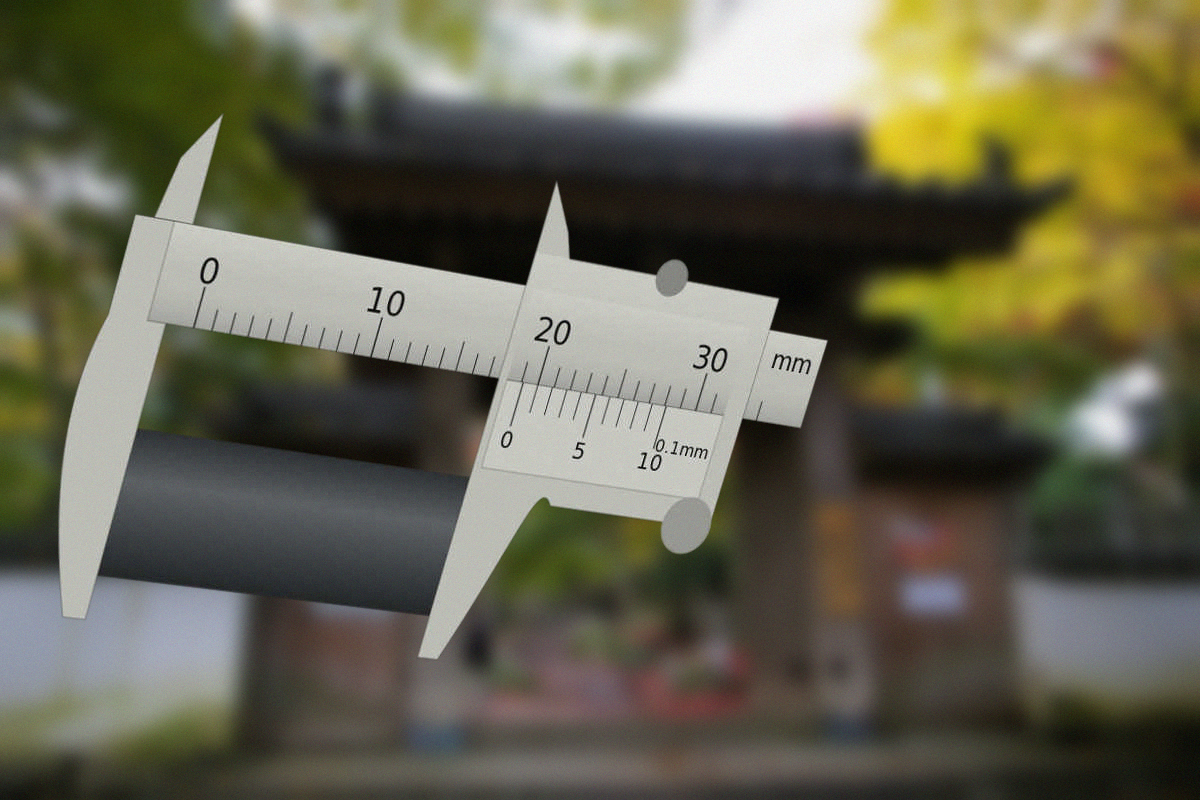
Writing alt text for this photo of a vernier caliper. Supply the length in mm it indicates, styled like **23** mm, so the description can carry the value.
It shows **19.1** mm
